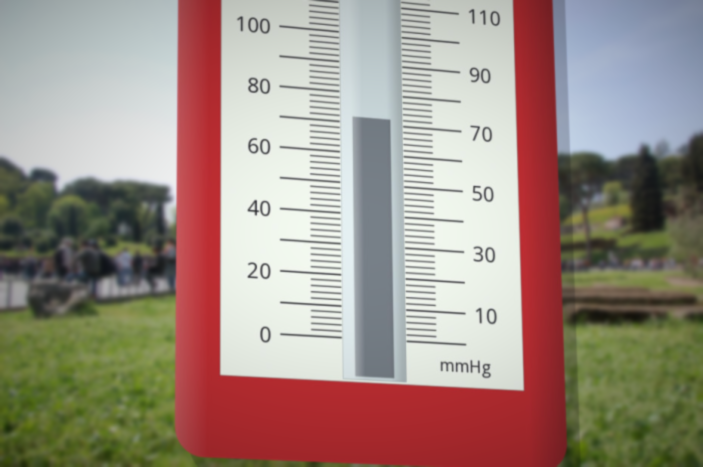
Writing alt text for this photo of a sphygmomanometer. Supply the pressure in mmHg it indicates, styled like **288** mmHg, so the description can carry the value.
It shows **72** mmHg
